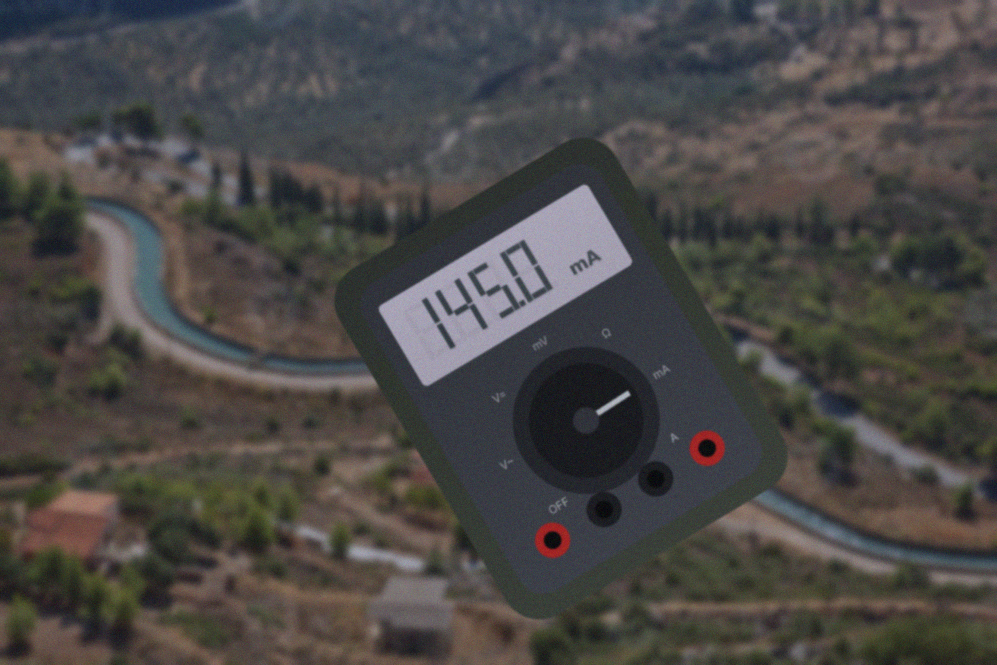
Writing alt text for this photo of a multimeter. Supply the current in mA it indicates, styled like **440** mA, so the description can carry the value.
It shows **145.0** mA
